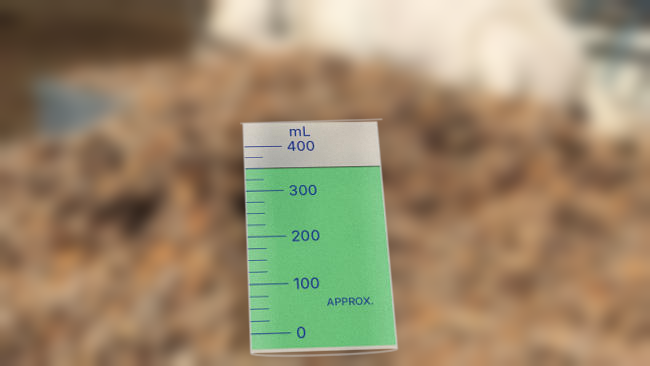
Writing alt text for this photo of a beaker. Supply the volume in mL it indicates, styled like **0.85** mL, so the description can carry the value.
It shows **350** mL
